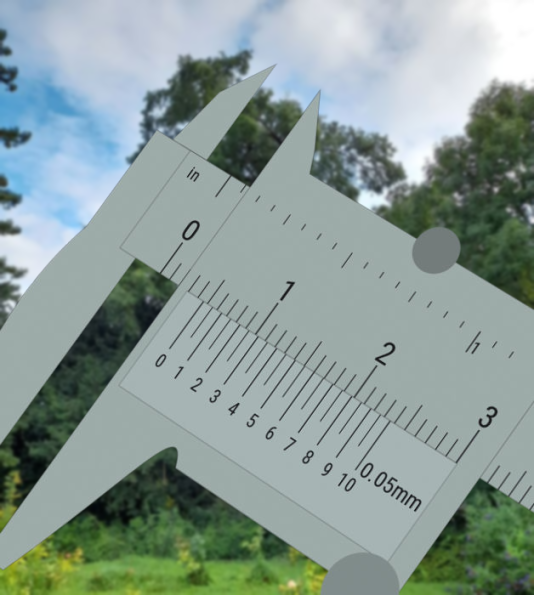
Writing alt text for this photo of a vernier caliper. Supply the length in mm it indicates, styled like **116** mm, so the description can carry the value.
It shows **4.6** mm
